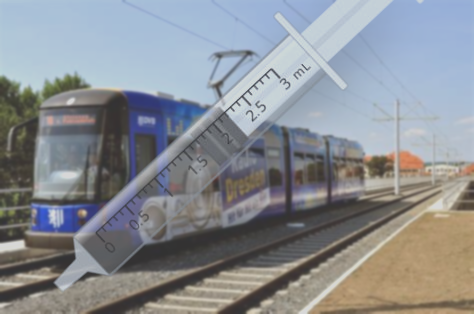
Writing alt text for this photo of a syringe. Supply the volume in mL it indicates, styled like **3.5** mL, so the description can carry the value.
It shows **1.7** mL
